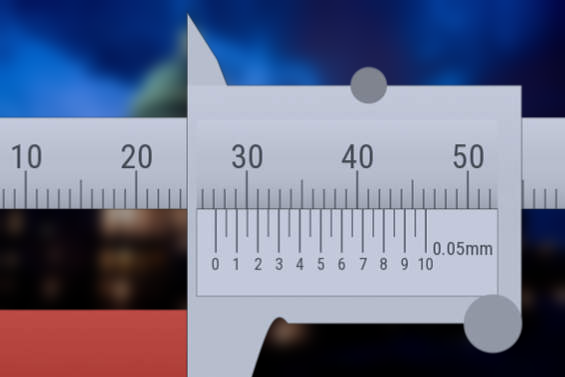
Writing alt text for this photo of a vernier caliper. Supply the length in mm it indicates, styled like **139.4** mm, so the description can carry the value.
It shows **27.2** mm
